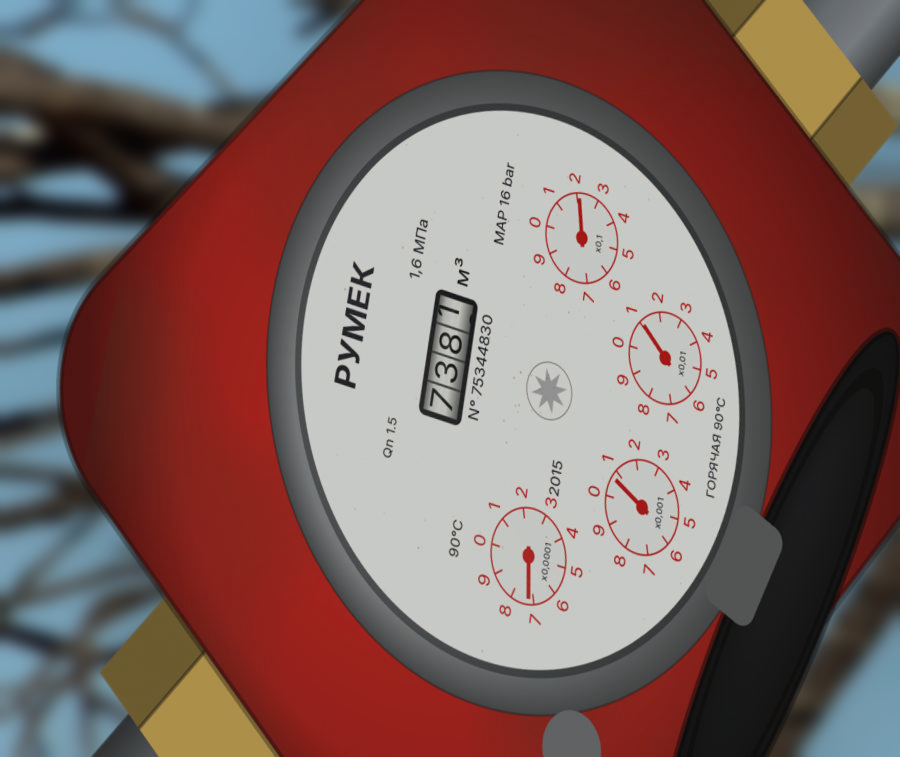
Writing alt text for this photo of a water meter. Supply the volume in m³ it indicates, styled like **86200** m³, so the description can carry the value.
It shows **7381.2107** m³
